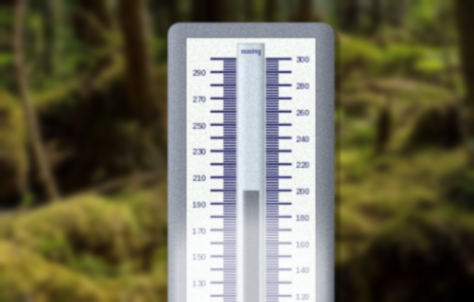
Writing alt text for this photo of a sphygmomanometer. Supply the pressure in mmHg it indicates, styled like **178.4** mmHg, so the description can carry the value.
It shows **200** mmHg
